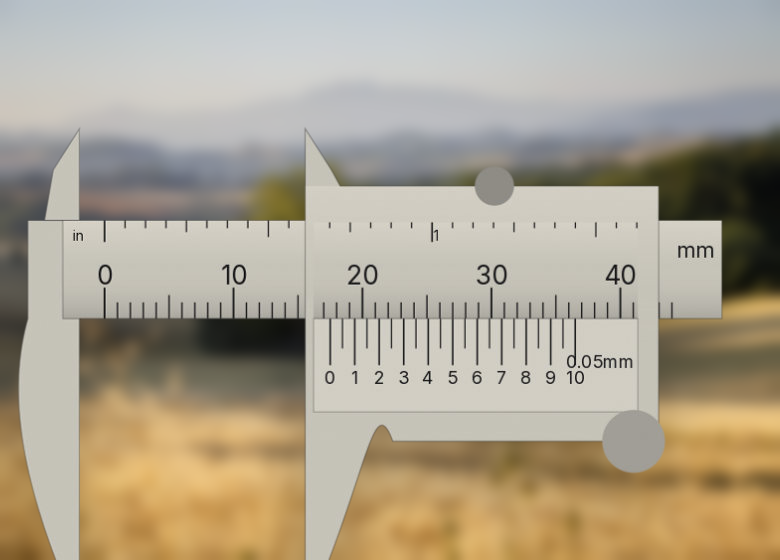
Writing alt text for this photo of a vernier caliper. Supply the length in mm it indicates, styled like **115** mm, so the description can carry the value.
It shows **17.5** mm
